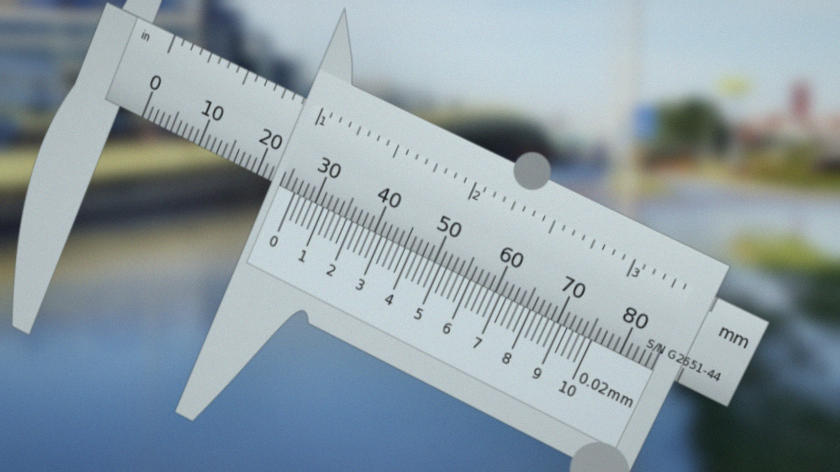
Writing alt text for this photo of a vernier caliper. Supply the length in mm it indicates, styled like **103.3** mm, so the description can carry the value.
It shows **26.5** mm
